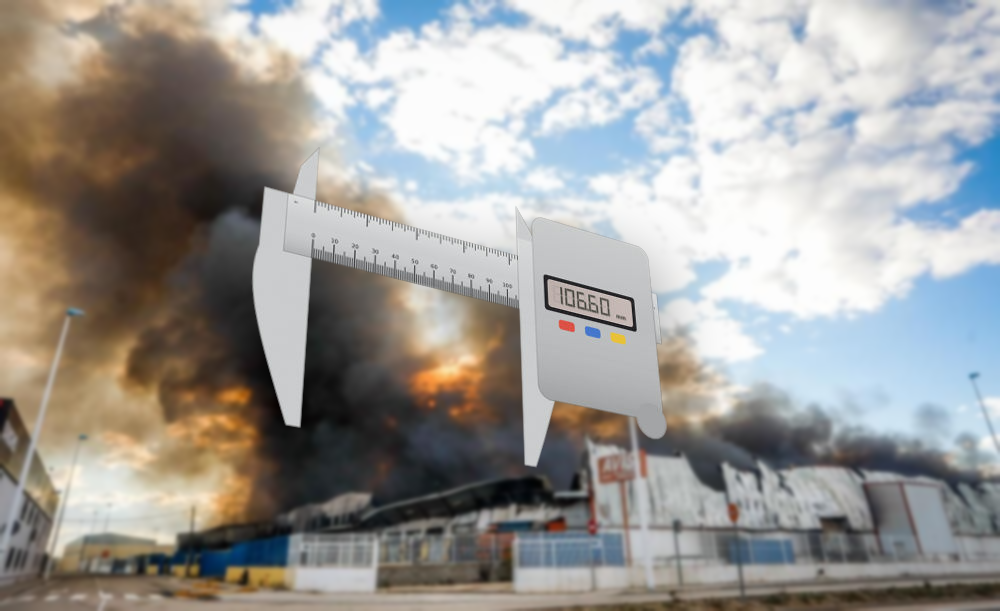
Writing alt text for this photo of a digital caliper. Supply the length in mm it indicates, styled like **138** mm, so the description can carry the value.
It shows **106.60** mm
